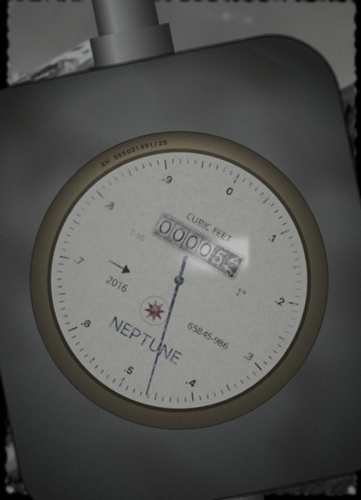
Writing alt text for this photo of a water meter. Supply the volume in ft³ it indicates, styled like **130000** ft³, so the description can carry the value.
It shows **52.46** ft³
